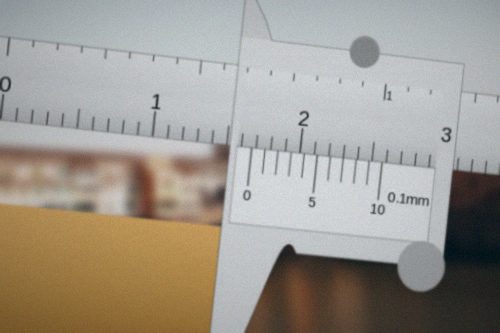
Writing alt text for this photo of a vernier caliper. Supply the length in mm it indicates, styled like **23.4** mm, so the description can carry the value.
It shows **16.7** mm
